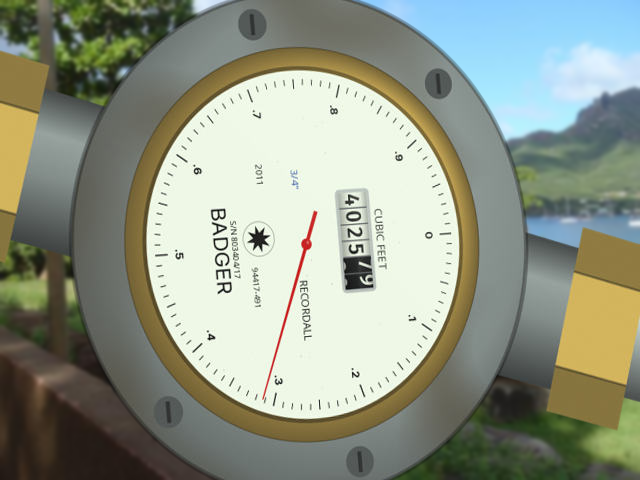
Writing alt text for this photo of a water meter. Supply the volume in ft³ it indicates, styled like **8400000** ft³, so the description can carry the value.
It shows **402579.31** ft³
